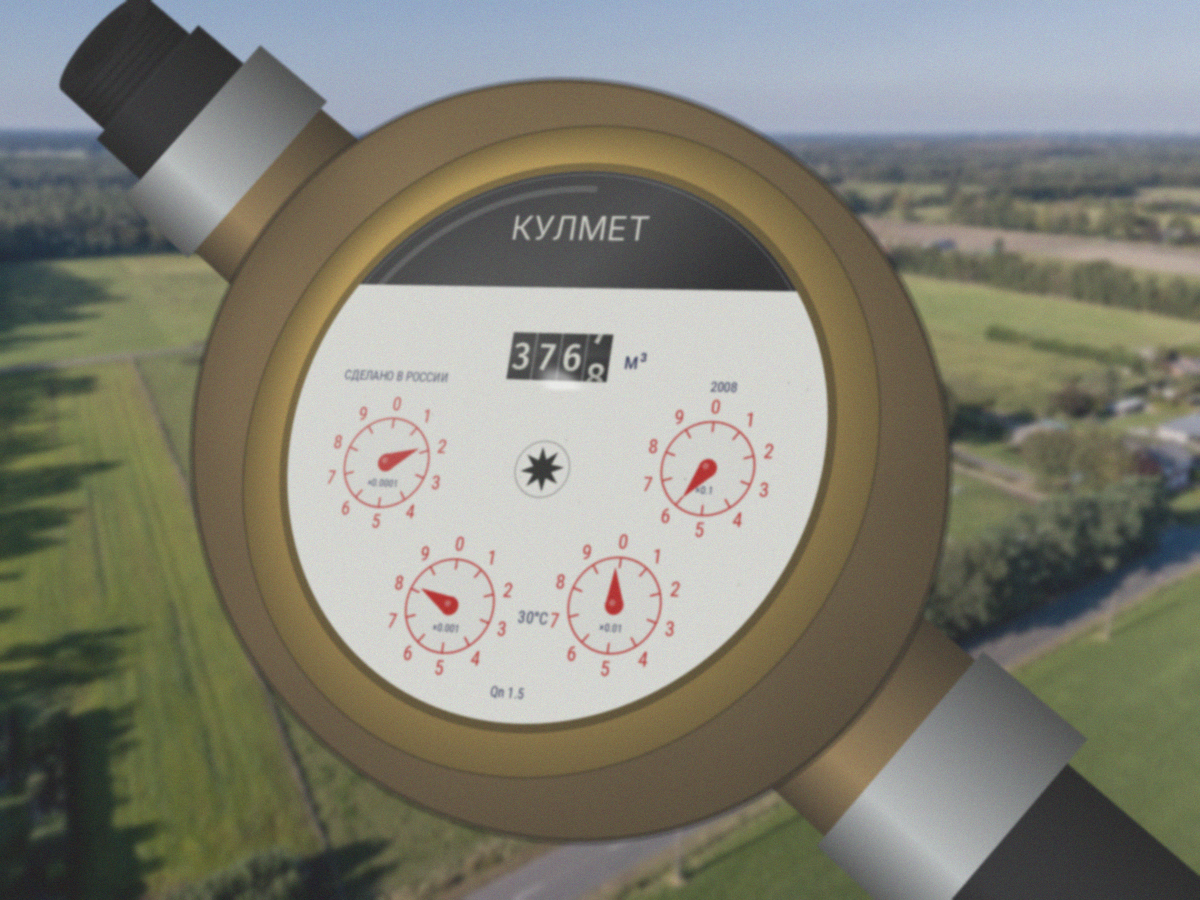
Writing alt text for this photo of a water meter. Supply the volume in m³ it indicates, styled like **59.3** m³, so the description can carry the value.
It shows **3767.5981** m³
